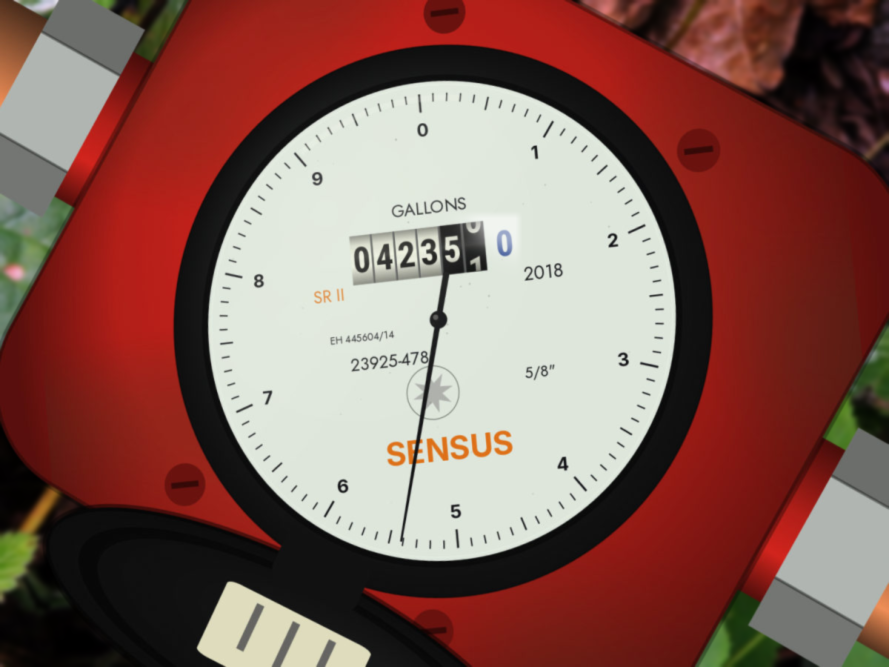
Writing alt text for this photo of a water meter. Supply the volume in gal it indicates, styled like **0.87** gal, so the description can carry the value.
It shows **423505.4** gal
